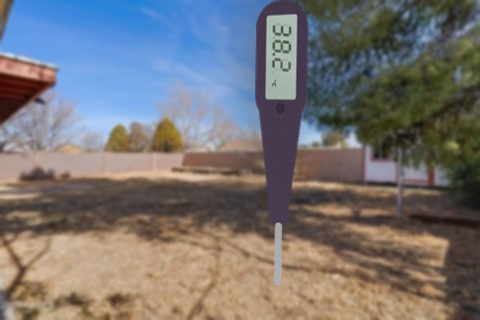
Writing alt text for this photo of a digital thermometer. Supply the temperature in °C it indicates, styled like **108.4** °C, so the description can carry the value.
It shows **38.2** °C
